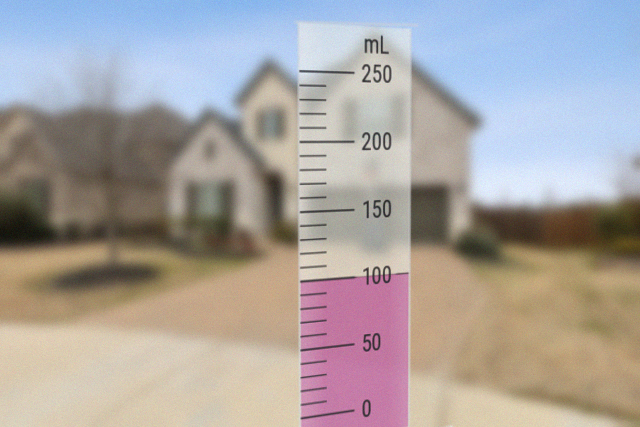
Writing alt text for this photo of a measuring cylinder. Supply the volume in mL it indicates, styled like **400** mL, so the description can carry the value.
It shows **100** mL
